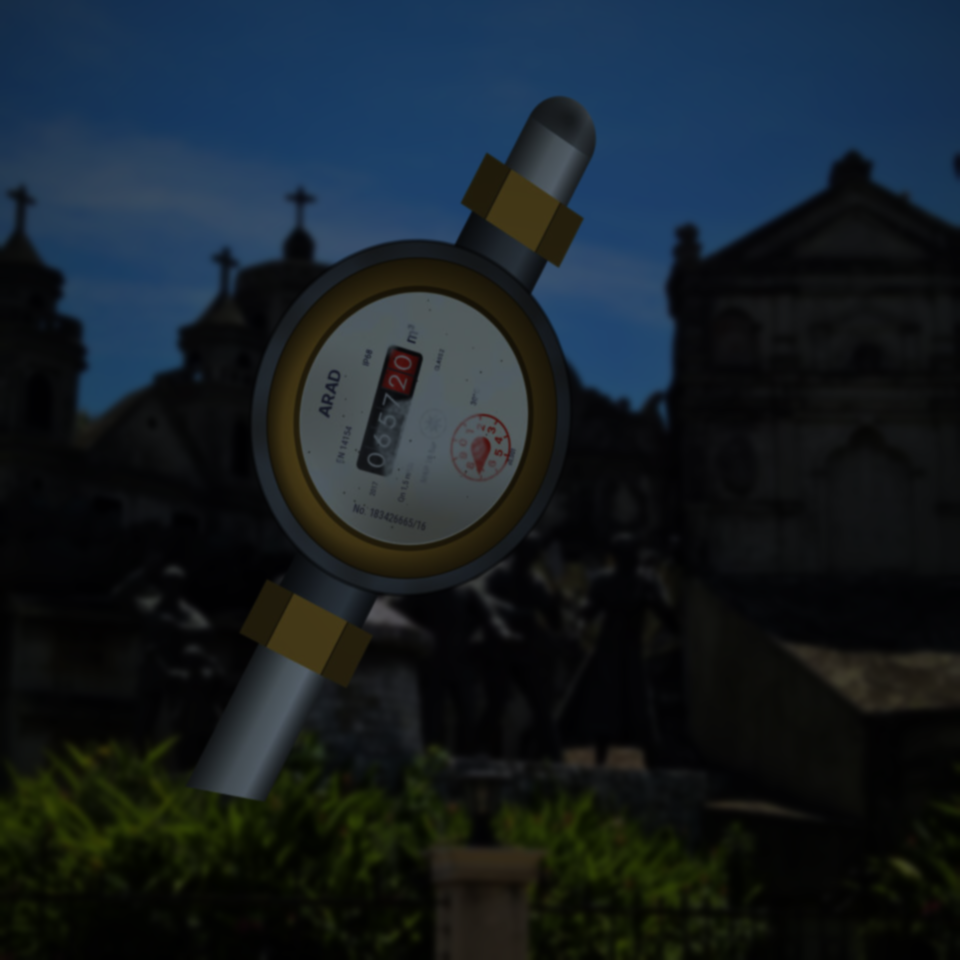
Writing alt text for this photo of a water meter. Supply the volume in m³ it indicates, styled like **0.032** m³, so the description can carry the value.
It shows **657.207** m³
